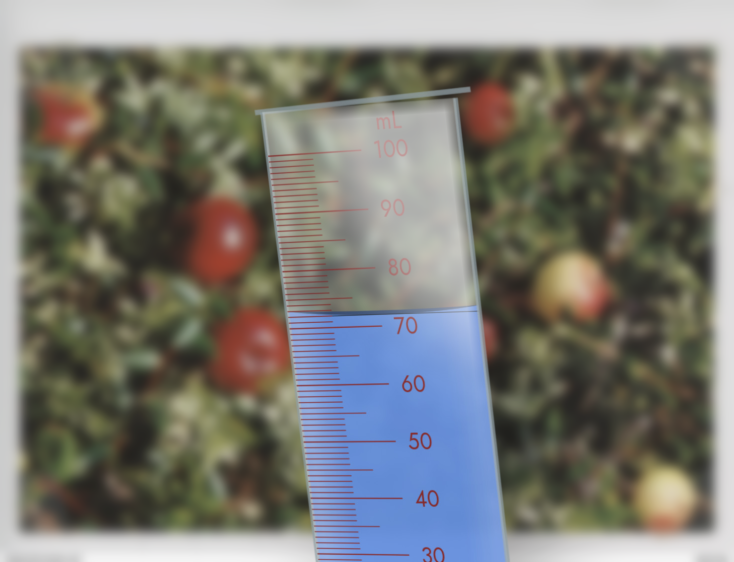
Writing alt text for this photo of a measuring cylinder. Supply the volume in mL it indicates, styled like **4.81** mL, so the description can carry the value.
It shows **72** mL
